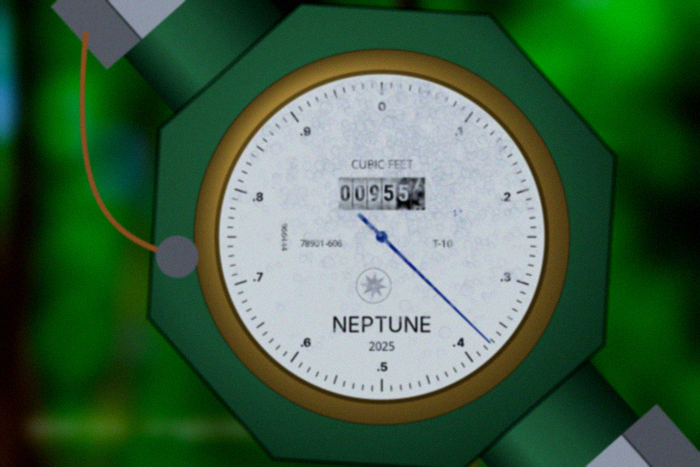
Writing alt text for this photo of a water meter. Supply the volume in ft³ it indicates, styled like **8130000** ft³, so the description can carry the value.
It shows **9557.37** ft³
